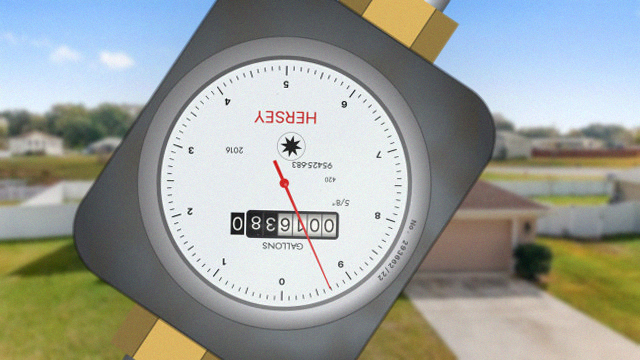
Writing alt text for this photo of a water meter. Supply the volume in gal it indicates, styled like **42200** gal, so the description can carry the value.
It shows **16379.3** gal
